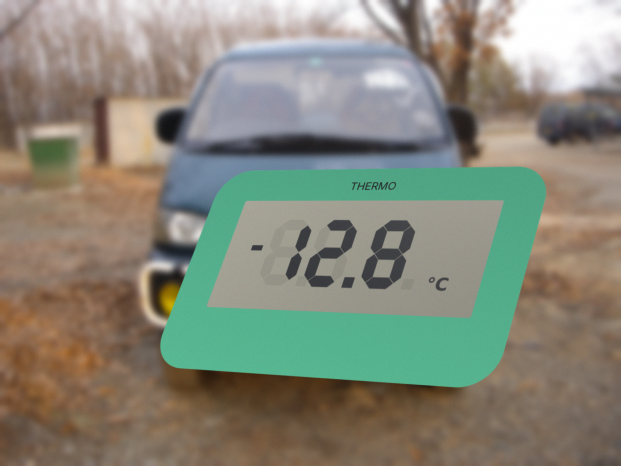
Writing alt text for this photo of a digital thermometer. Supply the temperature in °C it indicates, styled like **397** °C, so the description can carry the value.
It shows **-12.8** °C
